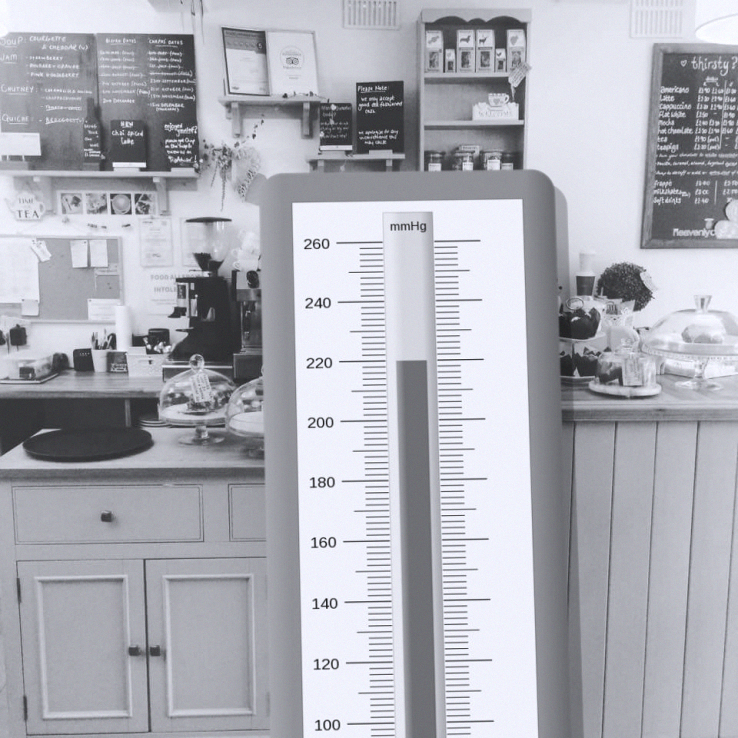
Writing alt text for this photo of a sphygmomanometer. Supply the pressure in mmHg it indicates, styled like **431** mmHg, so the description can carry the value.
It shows **220** mmHg
